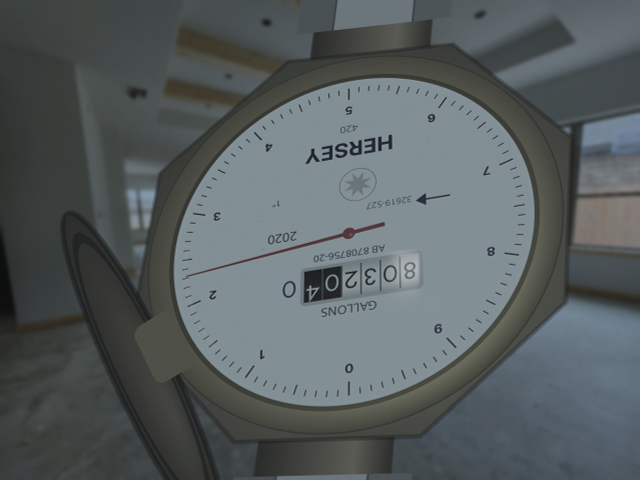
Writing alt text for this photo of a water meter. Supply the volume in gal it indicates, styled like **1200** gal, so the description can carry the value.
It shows **8032042.3** gal
